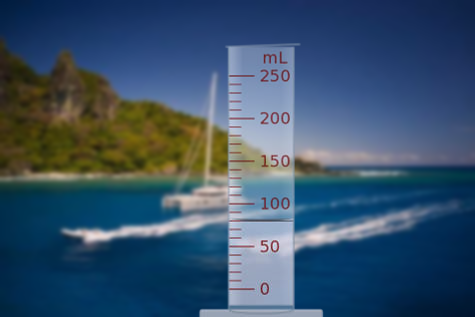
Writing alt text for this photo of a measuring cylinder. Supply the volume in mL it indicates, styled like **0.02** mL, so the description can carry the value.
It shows **80** mL
